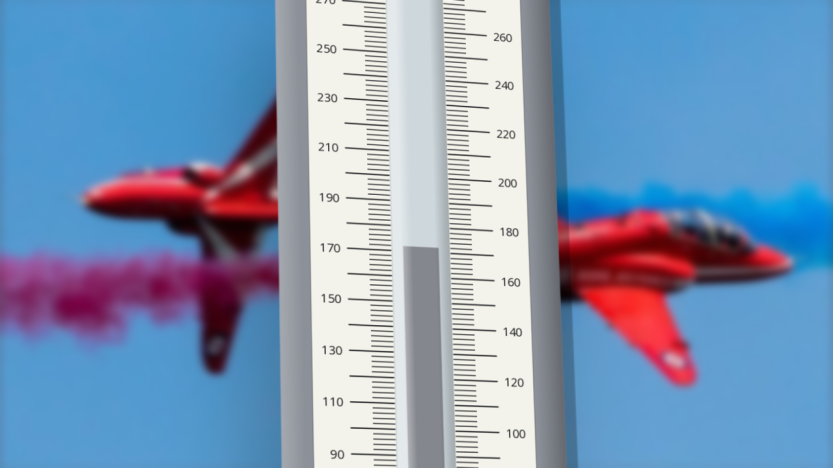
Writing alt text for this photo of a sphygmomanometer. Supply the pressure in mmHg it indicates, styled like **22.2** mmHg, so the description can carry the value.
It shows **172** mmHg
